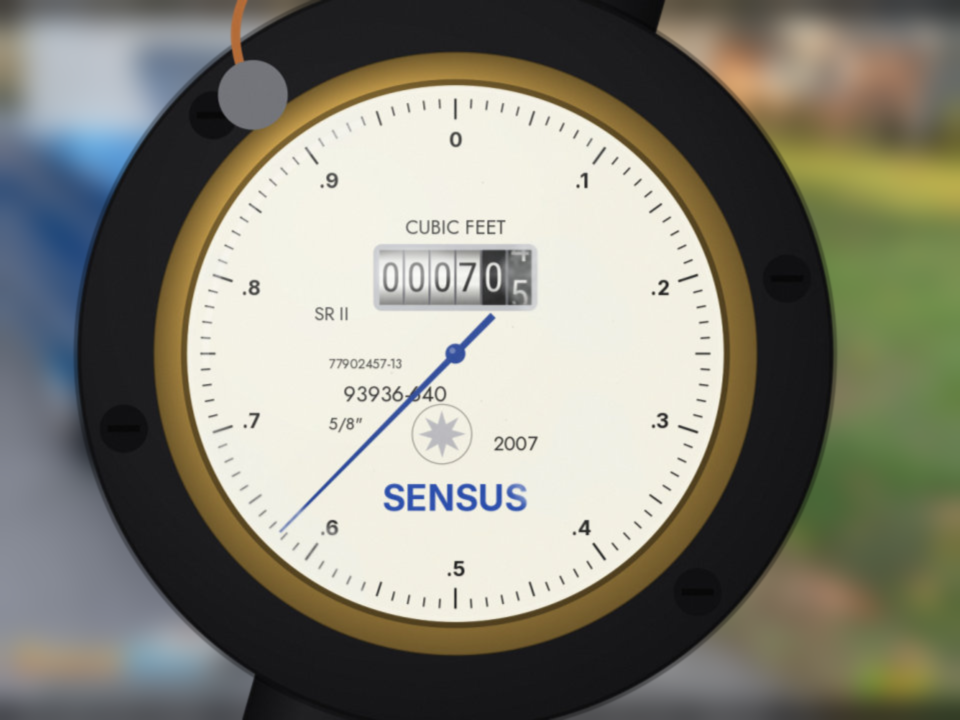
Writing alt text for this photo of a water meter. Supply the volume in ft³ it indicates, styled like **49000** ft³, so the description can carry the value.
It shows **704.62** ft³
